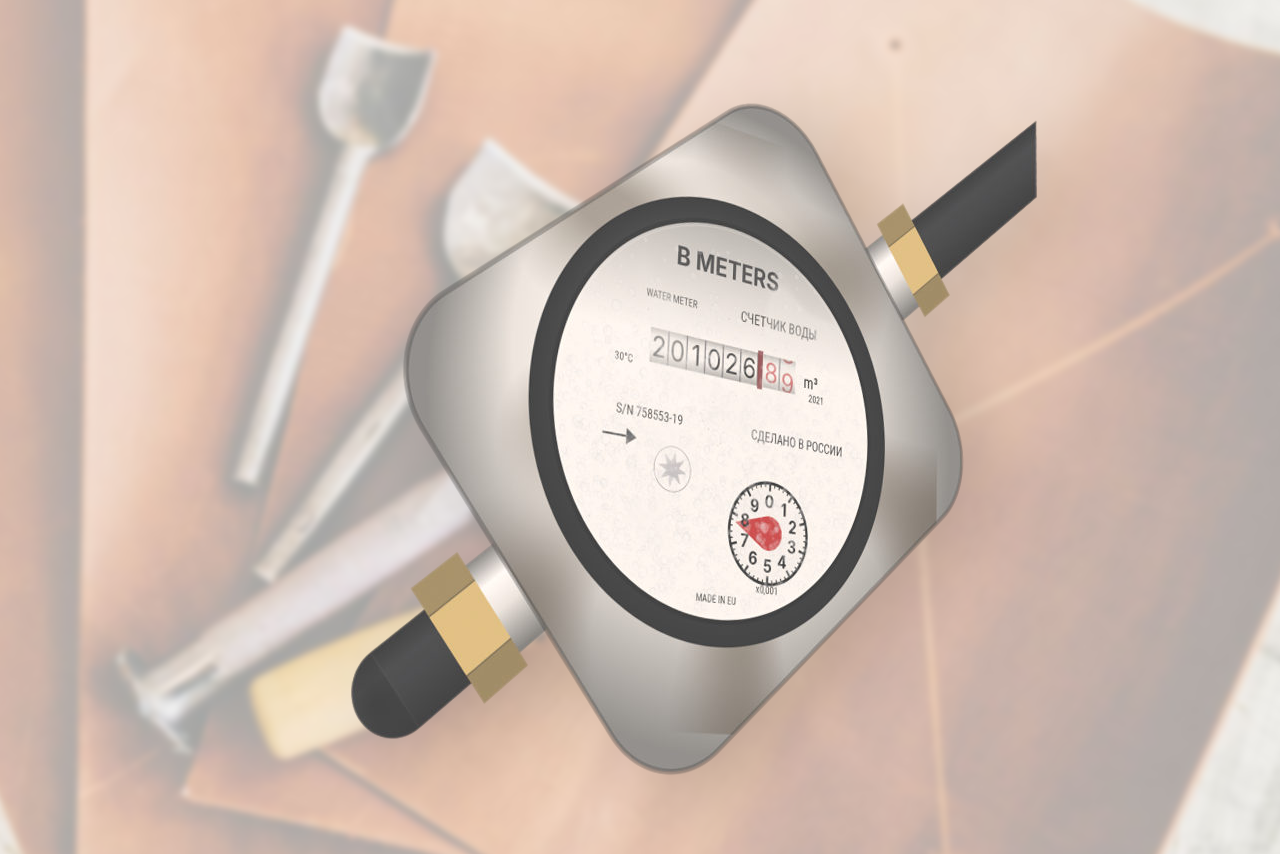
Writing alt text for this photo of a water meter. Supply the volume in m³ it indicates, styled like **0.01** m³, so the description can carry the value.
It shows **201026.887** m³
